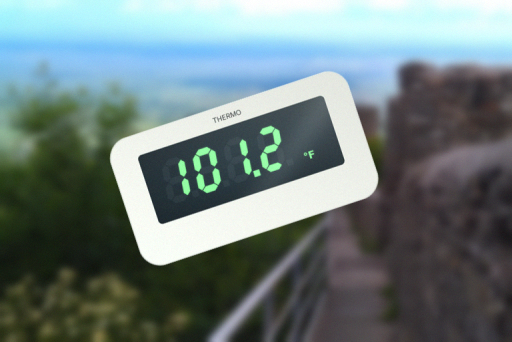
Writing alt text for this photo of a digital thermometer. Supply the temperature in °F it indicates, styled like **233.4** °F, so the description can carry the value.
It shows **101.2** °F
